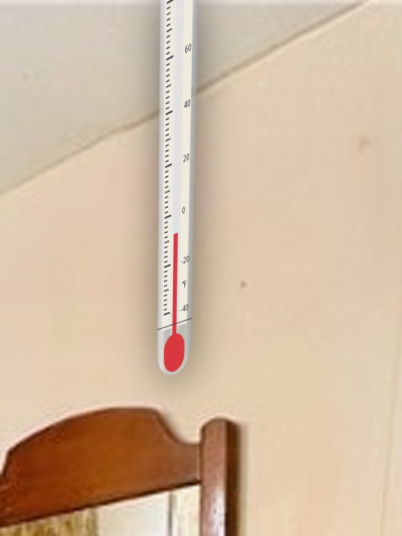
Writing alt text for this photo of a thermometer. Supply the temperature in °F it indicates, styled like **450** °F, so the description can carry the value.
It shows **-8** °F
